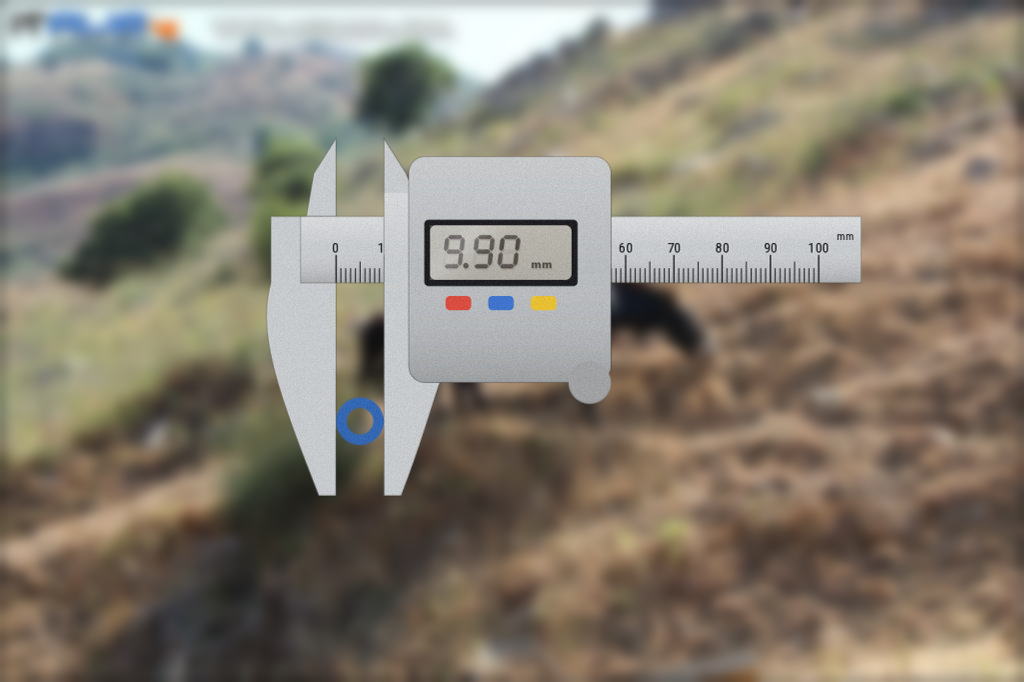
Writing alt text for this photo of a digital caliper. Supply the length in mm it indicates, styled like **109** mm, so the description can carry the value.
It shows **9.90** mm
